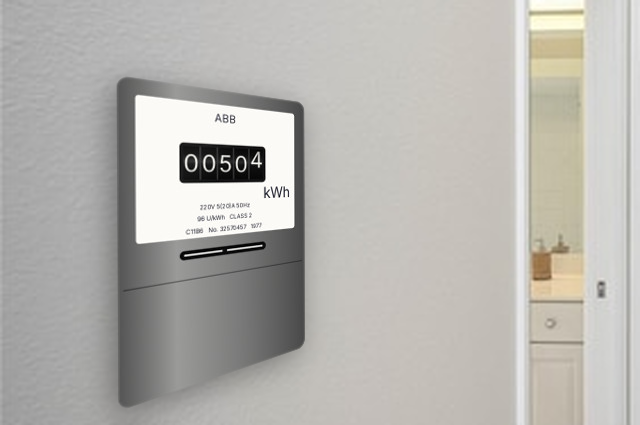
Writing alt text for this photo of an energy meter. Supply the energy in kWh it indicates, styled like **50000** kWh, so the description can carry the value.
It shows **504** kWh
